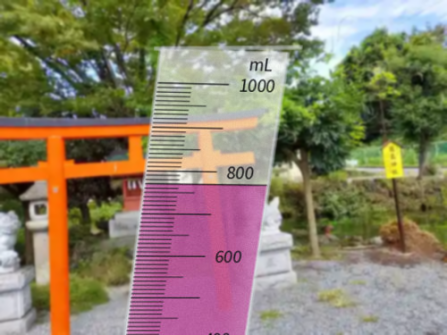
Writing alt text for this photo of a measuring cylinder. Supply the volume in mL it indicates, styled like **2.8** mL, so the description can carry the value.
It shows **770** mL
